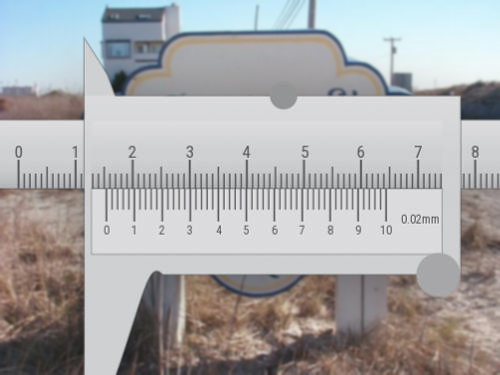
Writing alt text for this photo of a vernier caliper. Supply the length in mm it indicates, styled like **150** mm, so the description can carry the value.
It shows **15.4** mm
